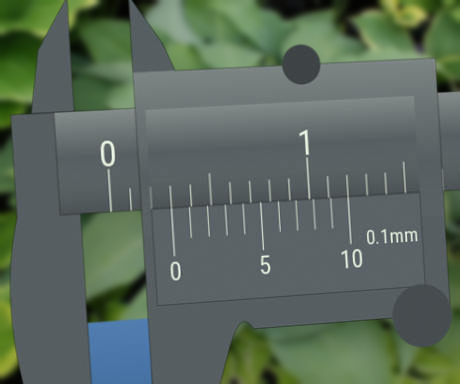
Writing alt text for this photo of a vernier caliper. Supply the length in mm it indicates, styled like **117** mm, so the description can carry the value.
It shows **3.0** mm
